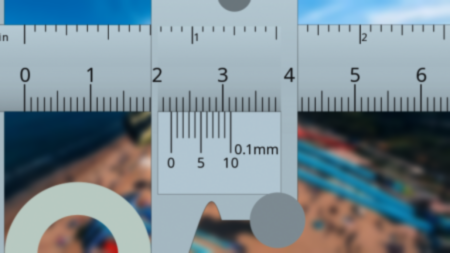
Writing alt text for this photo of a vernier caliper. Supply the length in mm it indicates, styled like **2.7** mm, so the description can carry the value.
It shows **22.2** mm
